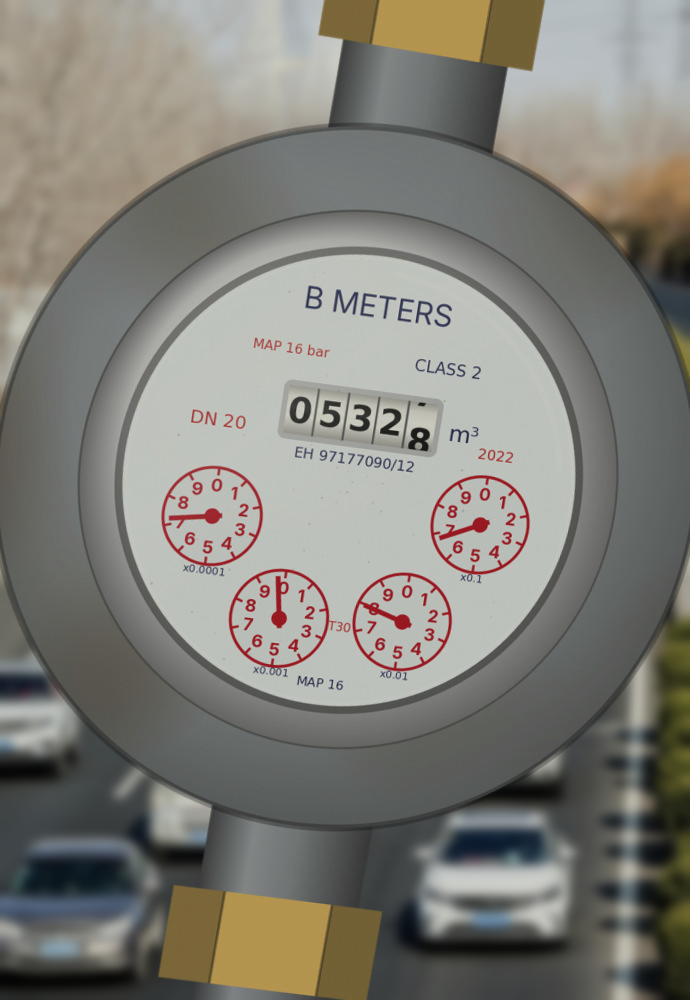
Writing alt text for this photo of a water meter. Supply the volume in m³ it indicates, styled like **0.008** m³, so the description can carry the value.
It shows **5327.6797** m³
